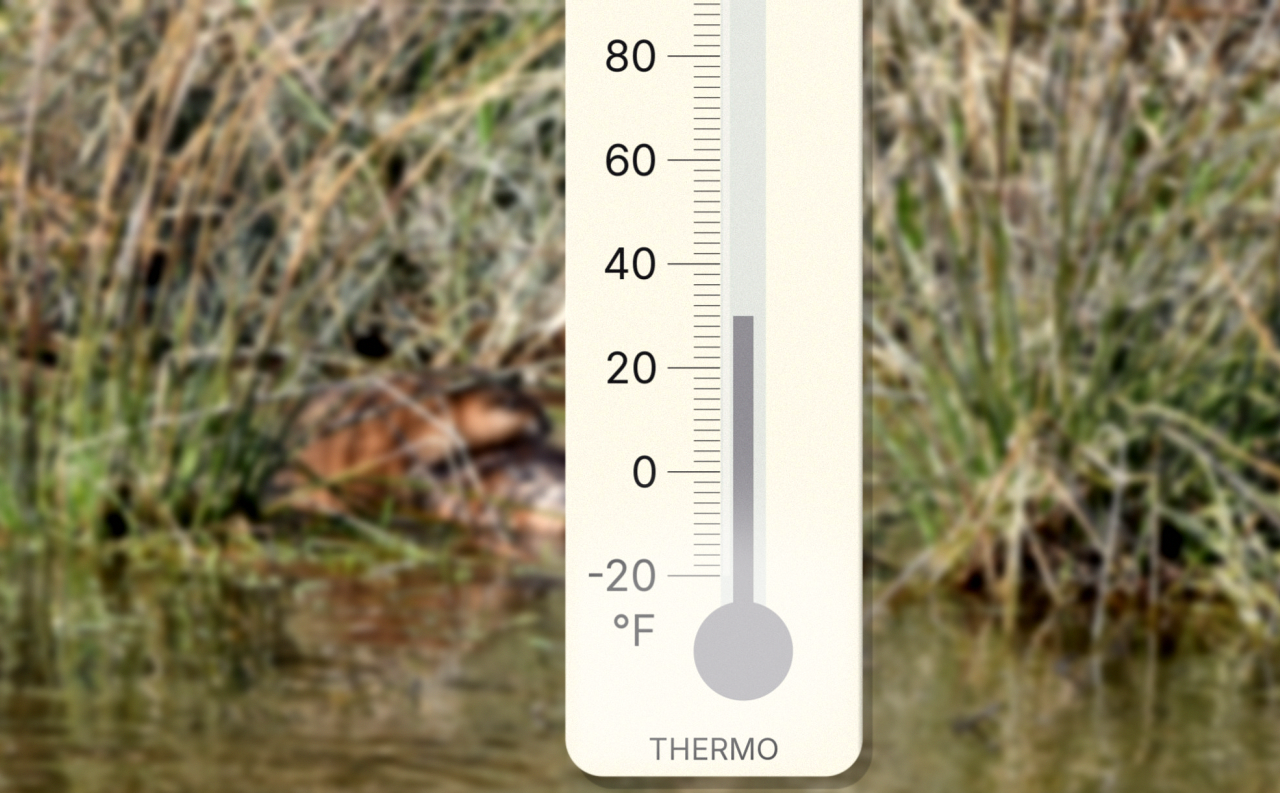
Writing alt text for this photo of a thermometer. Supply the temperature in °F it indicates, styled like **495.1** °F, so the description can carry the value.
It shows **30** °F
